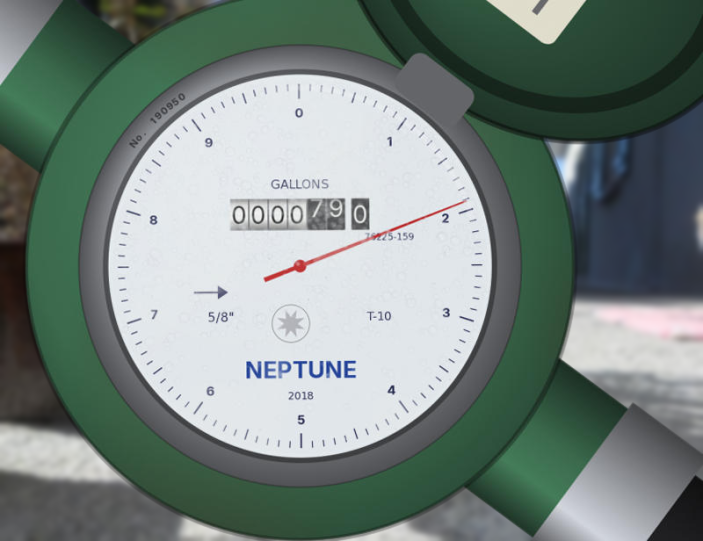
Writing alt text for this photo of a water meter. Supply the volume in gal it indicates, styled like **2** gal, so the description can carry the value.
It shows **791.9** gal
